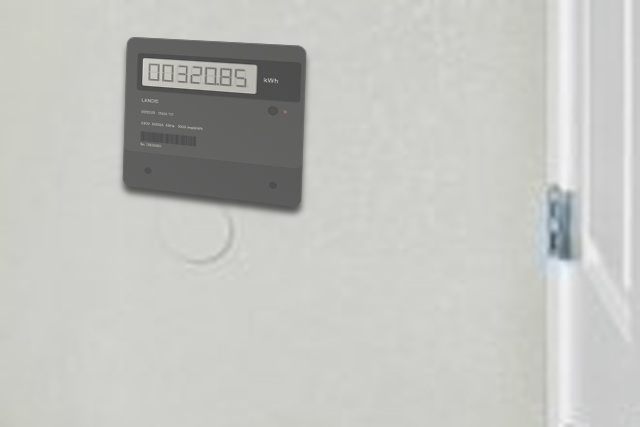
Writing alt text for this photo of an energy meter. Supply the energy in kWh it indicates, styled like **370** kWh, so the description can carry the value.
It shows **320.85** kWh
